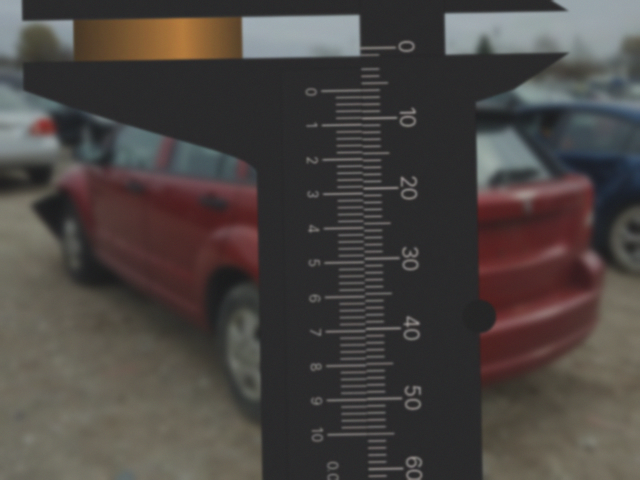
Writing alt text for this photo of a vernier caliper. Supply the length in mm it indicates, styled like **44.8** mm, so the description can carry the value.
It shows **6.0** mm
